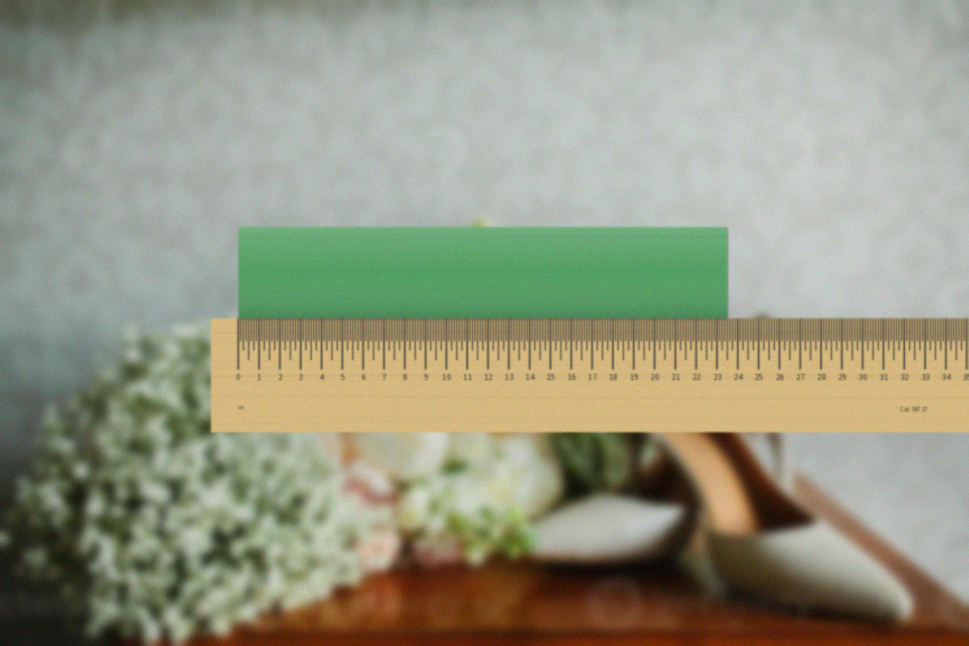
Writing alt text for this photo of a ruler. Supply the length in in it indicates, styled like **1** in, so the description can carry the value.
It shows **23.5** in
